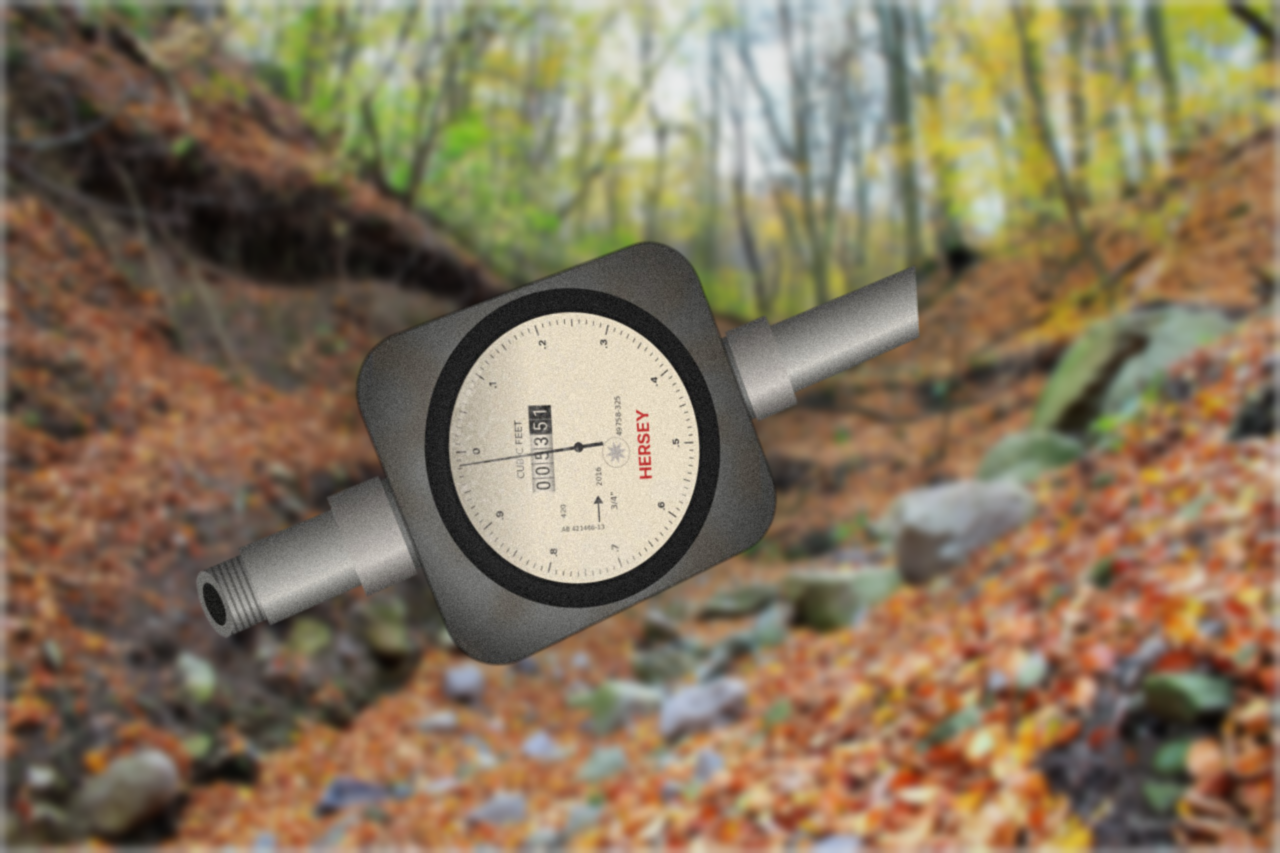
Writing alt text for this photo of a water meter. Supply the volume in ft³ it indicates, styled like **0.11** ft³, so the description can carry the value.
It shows **5350.98** ft³
